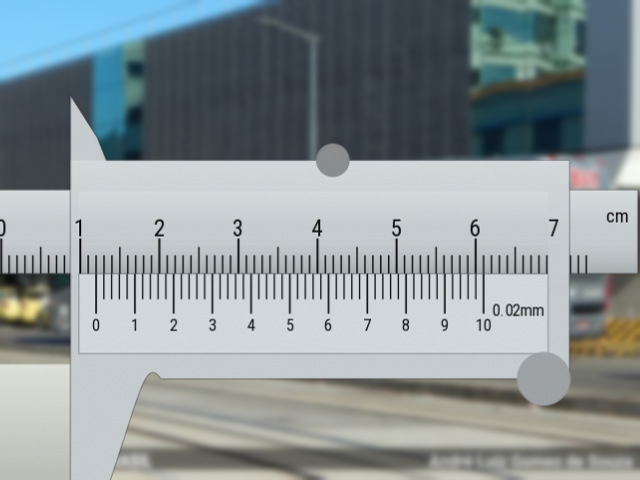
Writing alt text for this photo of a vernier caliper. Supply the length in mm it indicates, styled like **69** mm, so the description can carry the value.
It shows **12.0** mm
